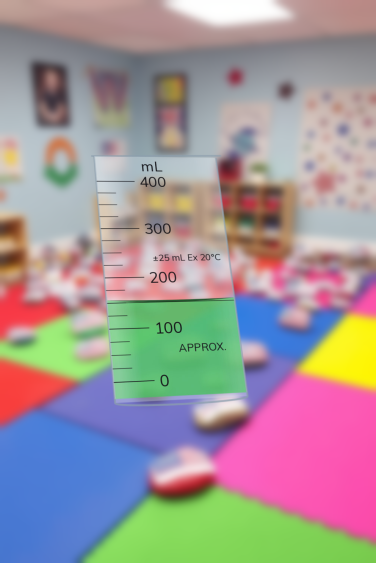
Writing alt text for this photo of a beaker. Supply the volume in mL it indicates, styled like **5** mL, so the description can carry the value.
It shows **150** mL
